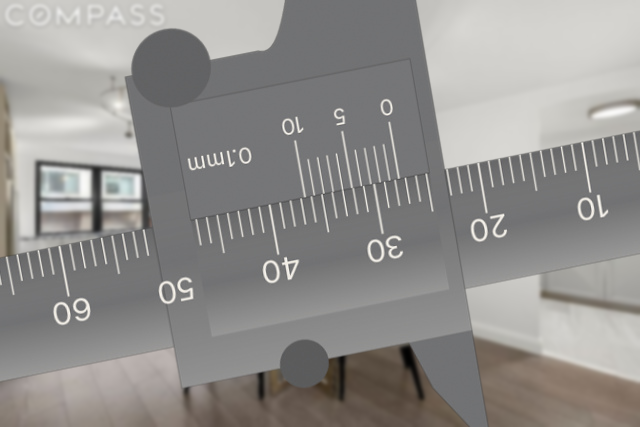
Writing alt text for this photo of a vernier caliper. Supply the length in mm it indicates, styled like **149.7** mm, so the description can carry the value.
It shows **27.6** mm
